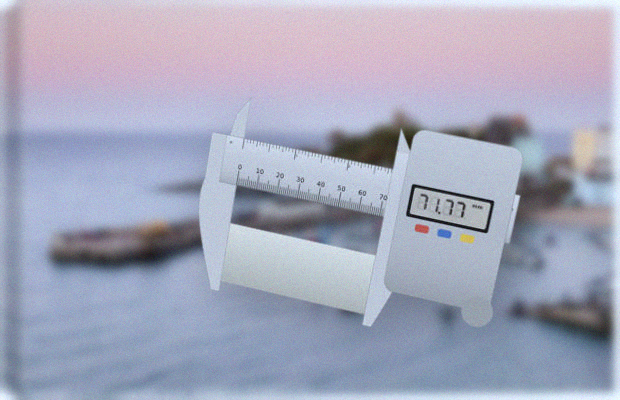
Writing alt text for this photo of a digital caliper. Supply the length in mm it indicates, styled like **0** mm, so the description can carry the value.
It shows **71.77** mm
